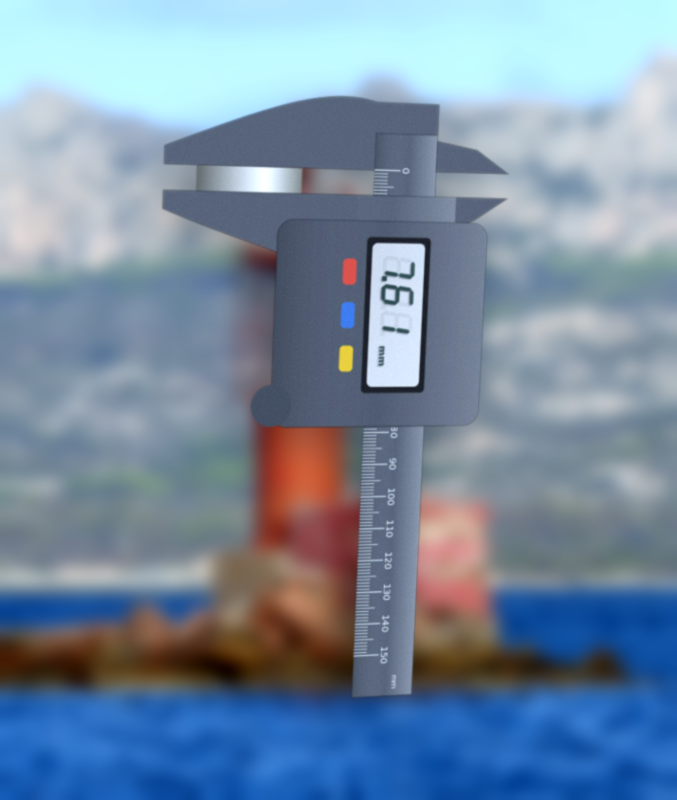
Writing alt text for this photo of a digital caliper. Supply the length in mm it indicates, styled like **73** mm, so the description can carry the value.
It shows **7.61** mm
